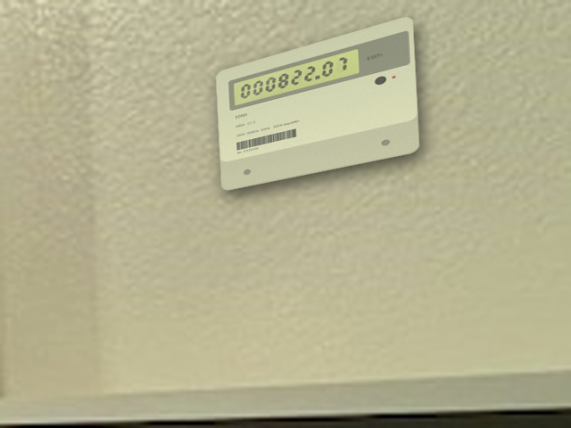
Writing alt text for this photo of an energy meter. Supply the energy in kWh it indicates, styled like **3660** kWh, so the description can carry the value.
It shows **822.07** kWh
